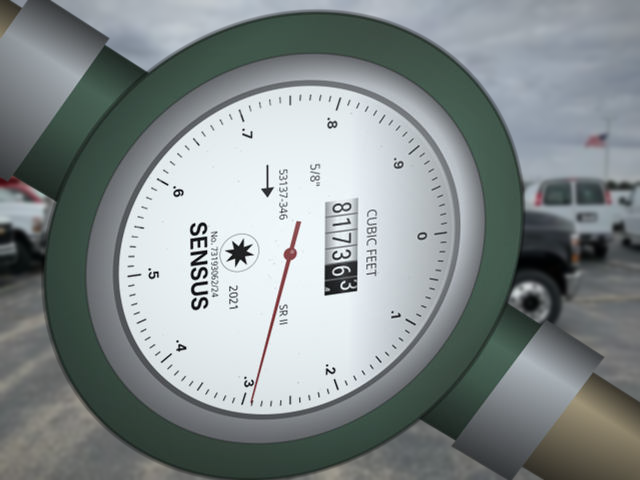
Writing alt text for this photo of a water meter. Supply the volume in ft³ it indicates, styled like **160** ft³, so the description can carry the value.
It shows **817363.29** ft³
